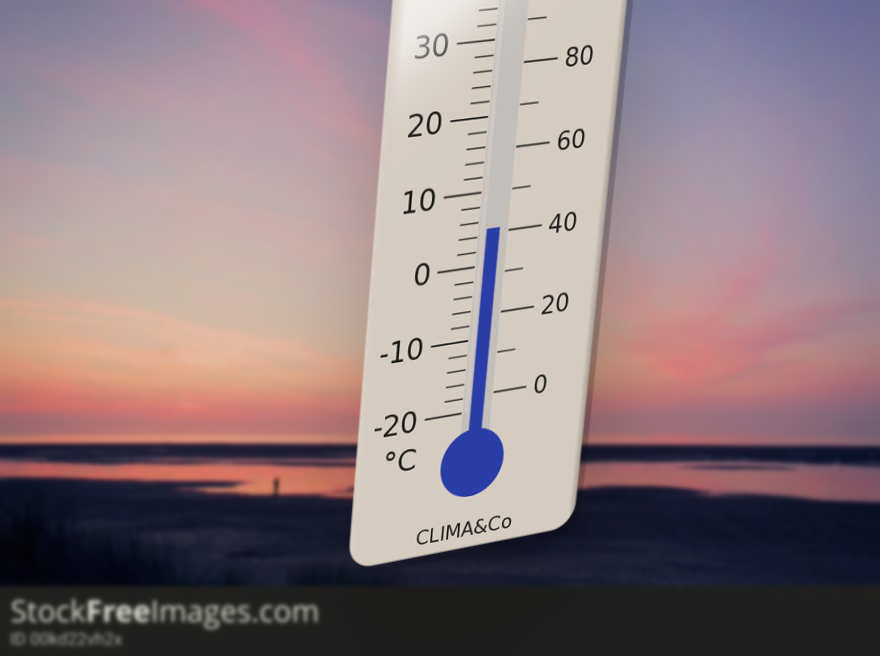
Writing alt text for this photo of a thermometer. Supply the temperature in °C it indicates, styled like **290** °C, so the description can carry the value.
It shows **5** °C
